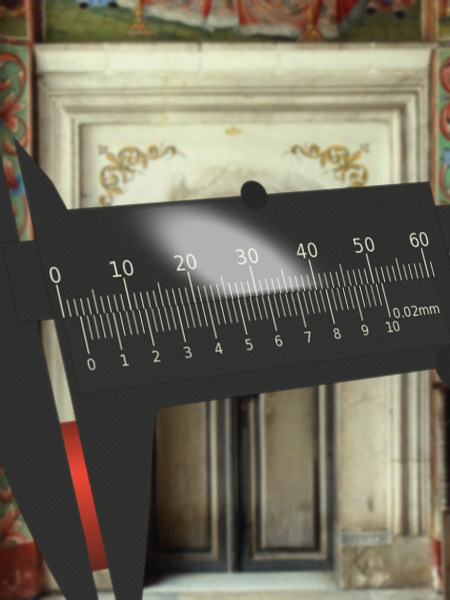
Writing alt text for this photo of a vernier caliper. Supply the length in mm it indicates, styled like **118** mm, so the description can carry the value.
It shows **2.4** mm
